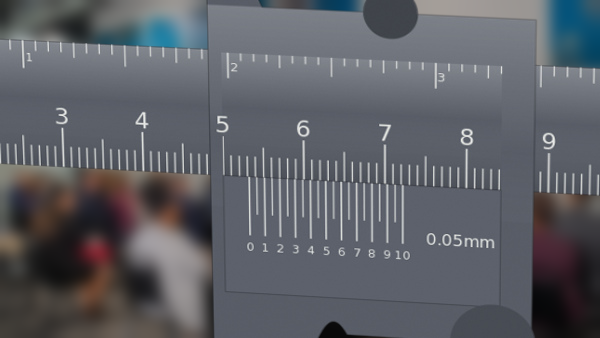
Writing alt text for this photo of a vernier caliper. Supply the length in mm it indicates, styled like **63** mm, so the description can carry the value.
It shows **53.2** mm
